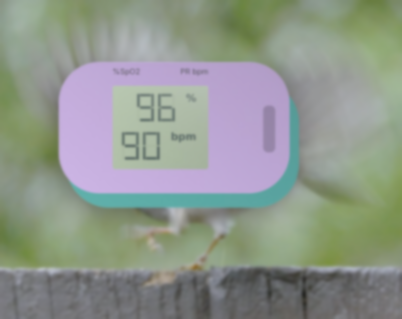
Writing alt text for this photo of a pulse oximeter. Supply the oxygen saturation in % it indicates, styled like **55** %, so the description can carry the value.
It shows **96** %
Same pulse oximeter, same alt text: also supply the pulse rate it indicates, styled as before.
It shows **90** bpm
